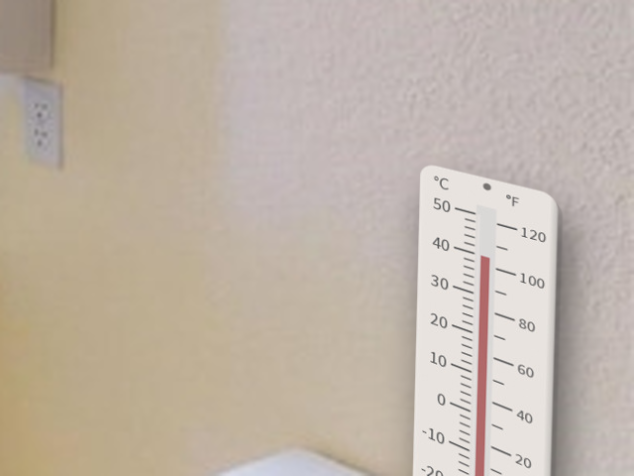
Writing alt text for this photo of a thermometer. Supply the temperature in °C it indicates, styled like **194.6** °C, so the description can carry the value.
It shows **40** °C
